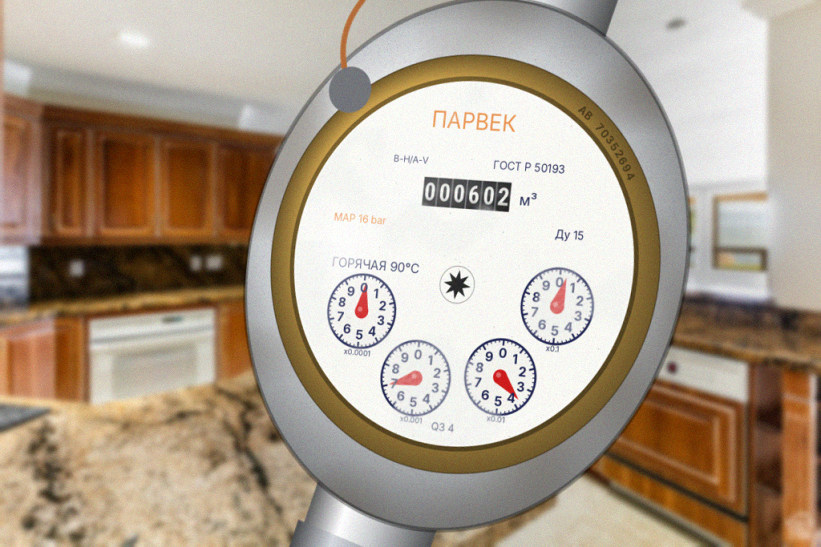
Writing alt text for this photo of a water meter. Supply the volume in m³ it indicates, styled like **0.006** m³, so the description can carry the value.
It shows **602.0370** m³
